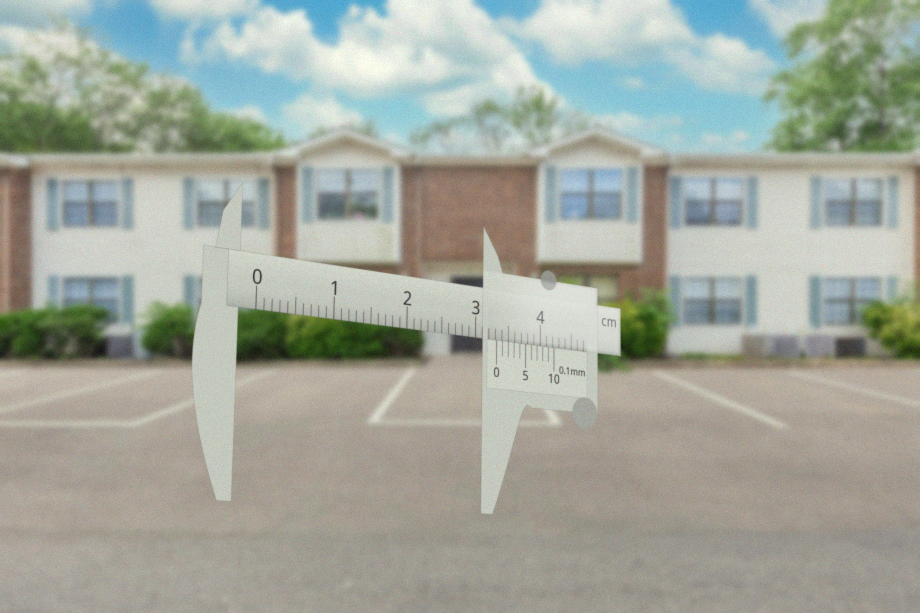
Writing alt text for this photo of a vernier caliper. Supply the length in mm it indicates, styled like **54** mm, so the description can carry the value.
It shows **33.2** mm
